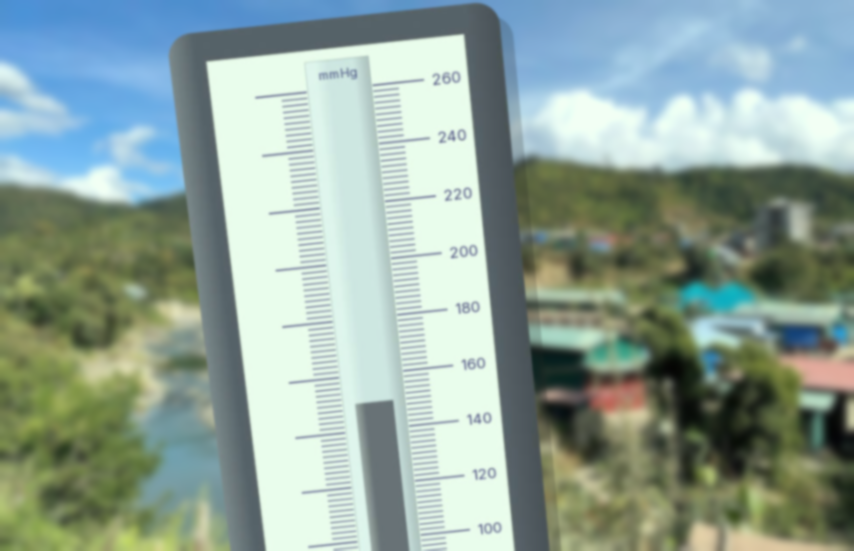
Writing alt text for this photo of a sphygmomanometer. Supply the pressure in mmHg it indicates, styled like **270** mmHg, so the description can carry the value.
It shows **150** mmHg
